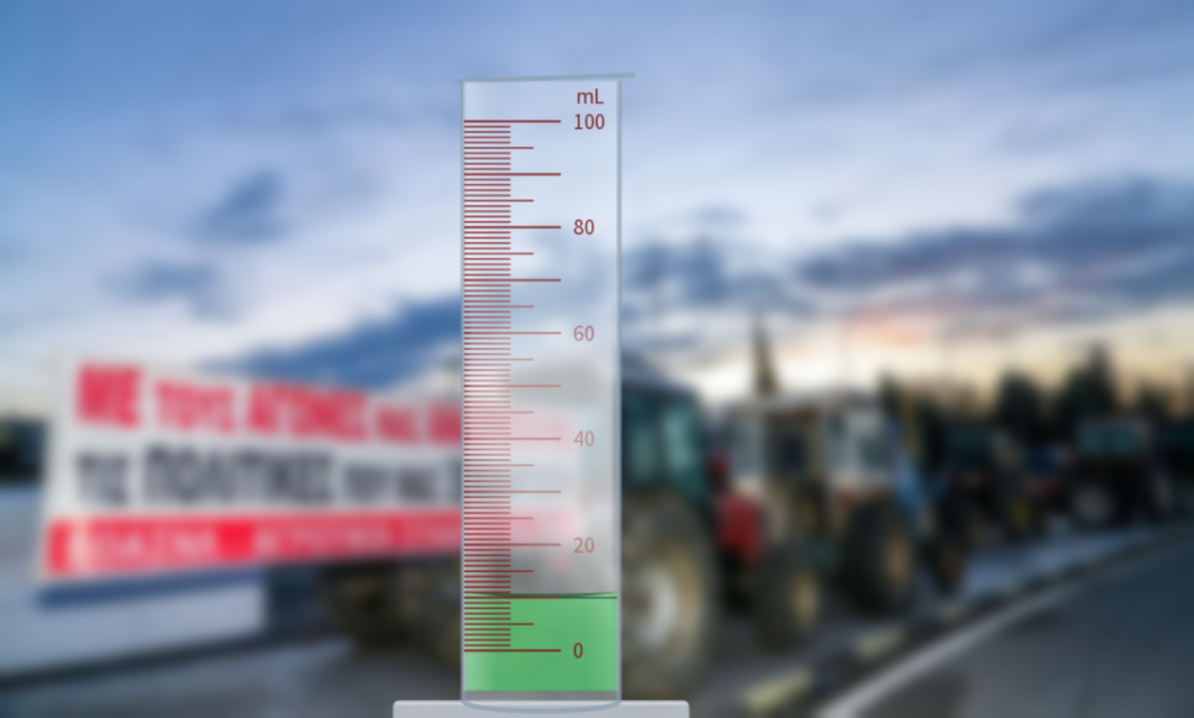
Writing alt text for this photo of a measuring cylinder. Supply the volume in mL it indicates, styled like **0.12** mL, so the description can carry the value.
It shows **10** mL
